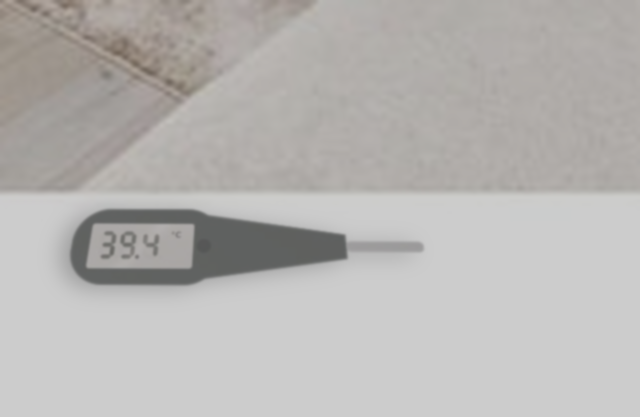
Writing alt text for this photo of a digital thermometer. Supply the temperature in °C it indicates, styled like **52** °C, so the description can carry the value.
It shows **39.4** °C
